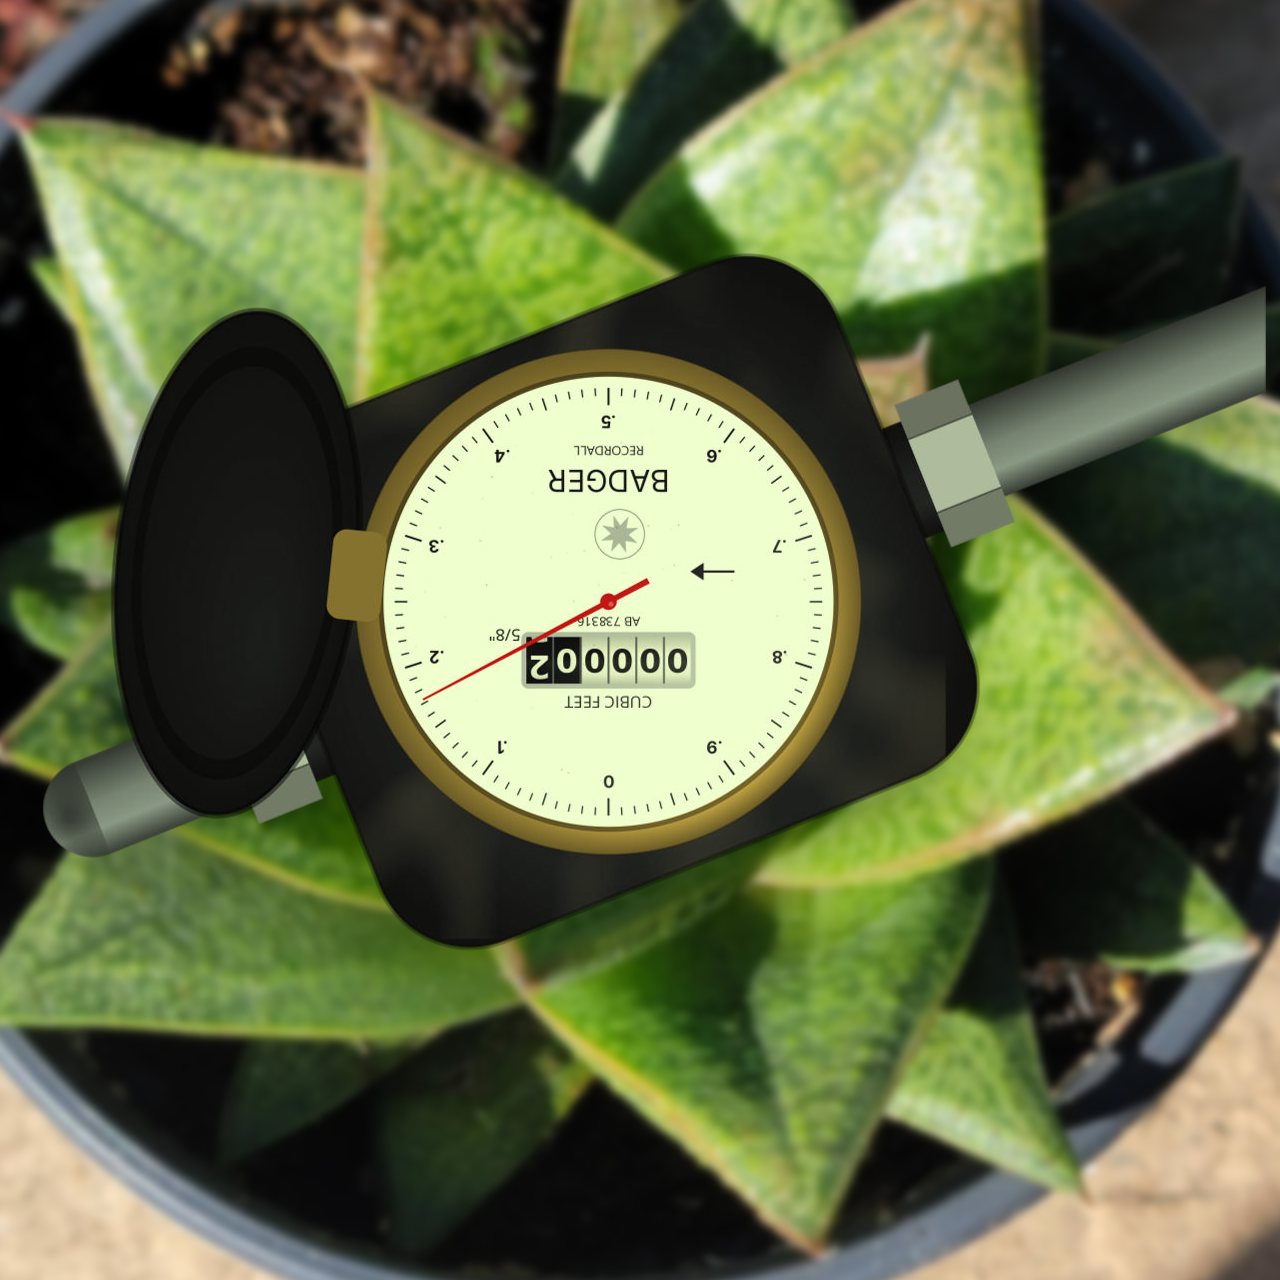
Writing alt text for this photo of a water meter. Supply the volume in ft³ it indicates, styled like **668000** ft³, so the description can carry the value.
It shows **2.17** ft³
